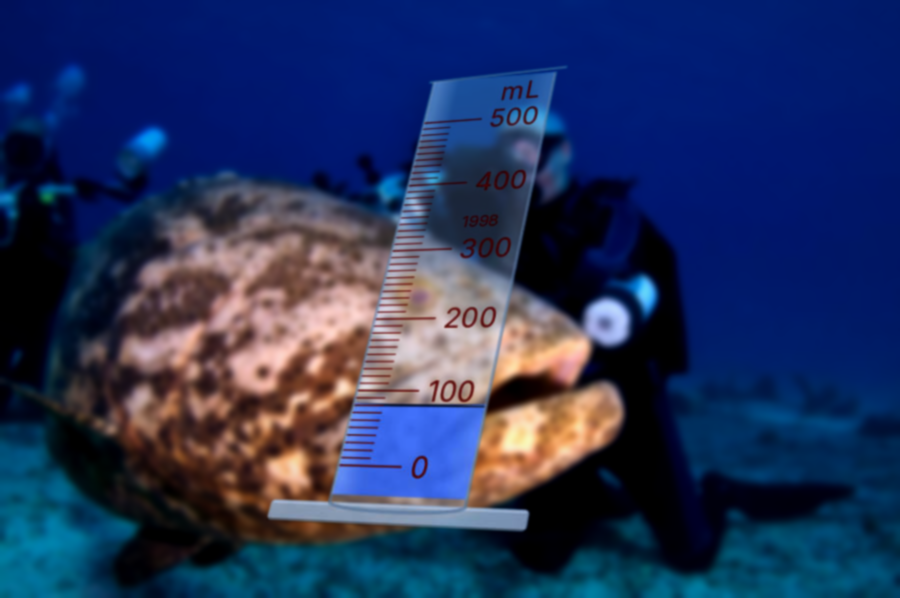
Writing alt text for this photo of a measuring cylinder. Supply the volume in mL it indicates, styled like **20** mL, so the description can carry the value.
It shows **80** mL
